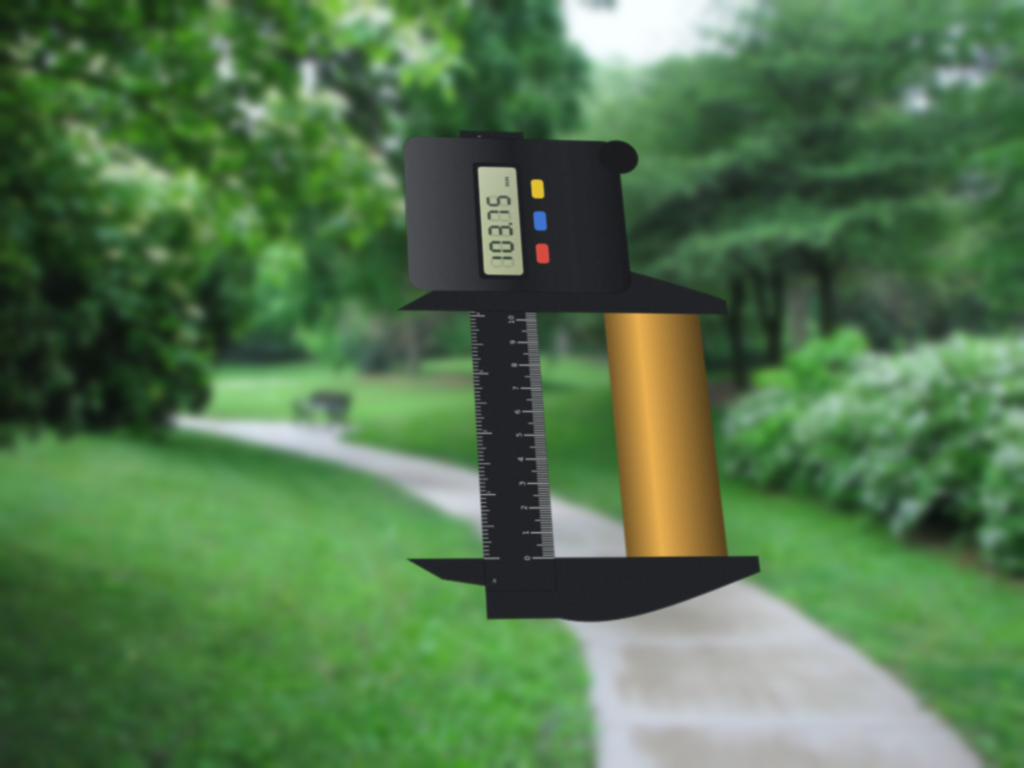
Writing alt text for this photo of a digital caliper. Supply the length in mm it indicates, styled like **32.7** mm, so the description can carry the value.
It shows **103.75** mm
